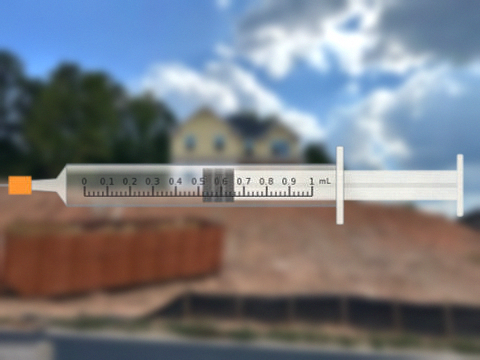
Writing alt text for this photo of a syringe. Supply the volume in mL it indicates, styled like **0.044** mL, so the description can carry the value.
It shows **0.52** mL
